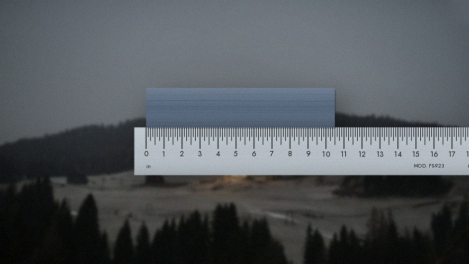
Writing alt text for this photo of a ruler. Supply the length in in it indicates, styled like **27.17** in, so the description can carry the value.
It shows **10.5** in
